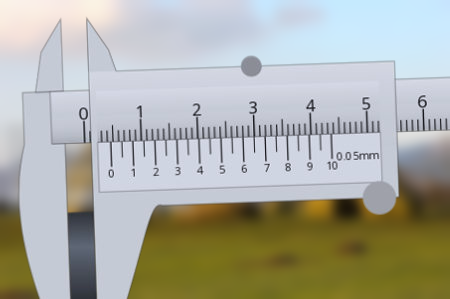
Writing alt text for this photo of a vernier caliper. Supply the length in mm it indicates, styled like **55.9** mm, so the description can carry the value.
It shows **4.6** mm
